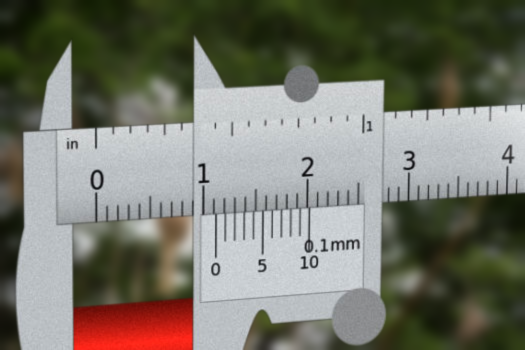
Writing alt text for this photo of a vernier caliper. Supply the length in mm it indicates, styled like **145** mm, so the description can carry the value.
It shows **11.2** mm
